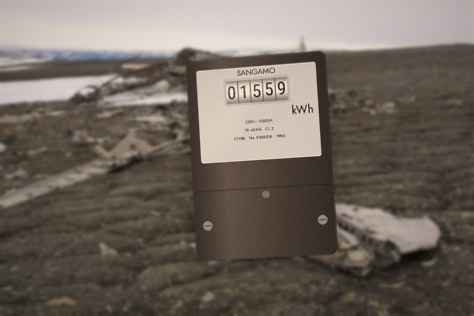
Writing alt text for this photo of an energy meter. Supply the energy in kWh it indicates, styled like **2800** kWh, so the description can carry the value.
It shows **1559** kWh
